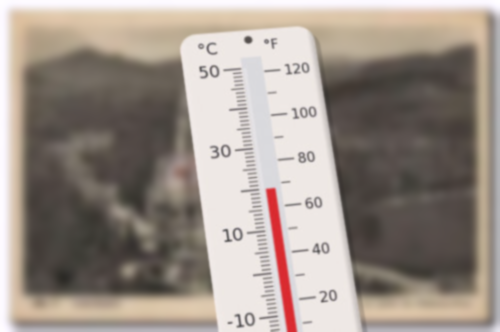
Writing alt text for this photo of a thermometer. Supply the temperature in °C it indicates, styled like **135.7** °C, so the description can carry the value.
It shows **20** °C
